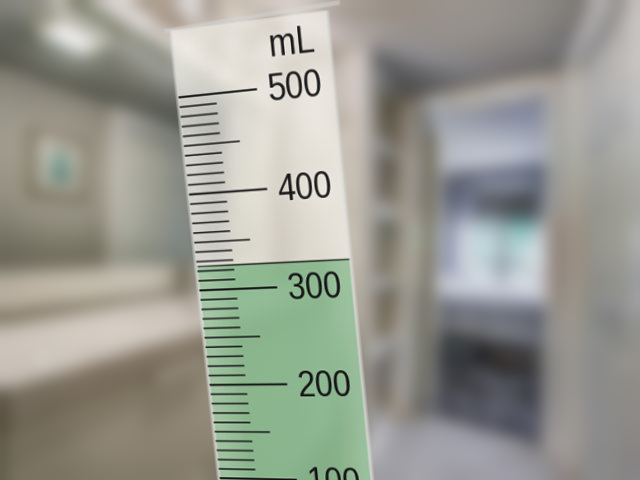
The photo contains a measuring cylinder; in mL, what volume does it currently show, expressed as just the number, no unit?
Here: 325
